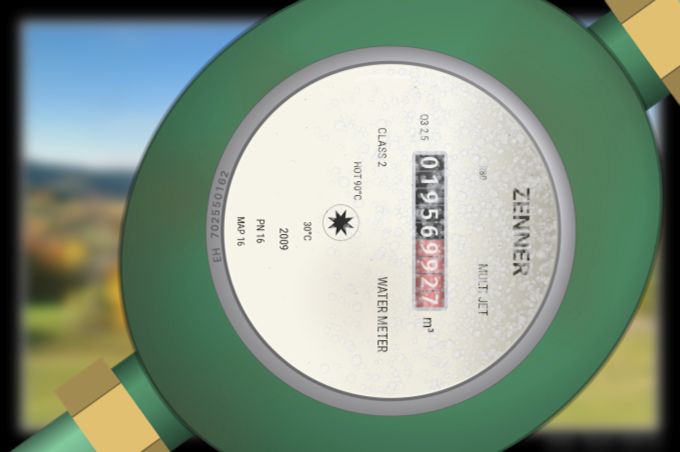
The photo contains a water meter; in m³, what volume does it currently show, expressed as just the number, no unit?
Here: 1956.9927
